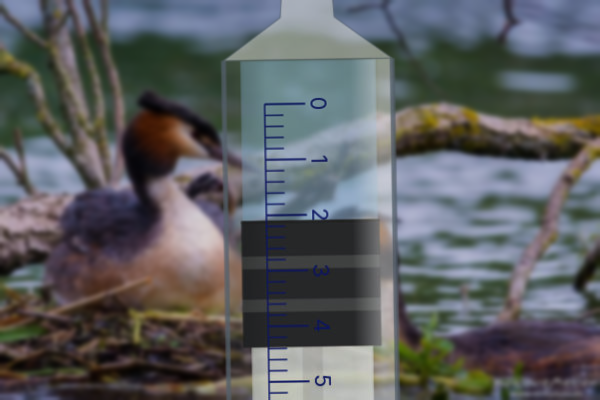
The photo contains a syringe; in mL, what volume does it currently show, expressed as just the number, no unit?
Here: 2.1
